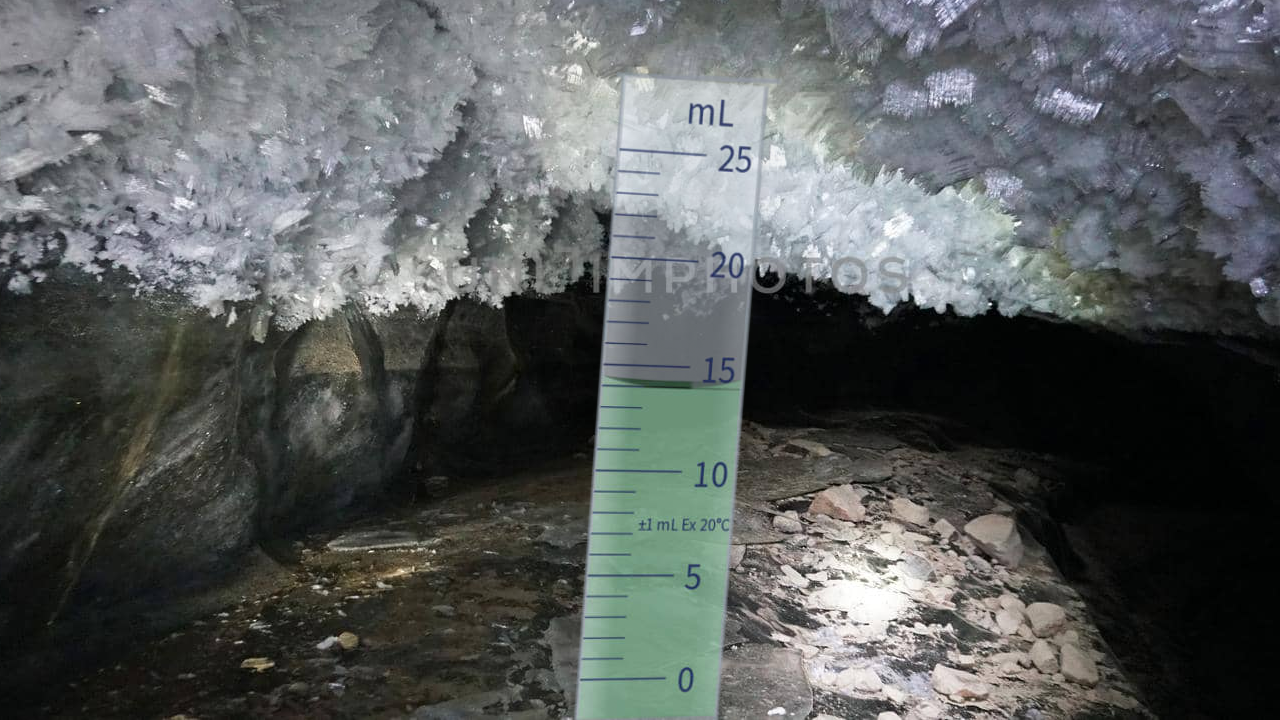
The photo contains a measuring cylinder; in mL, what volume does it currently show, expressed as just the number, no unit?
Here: 14
